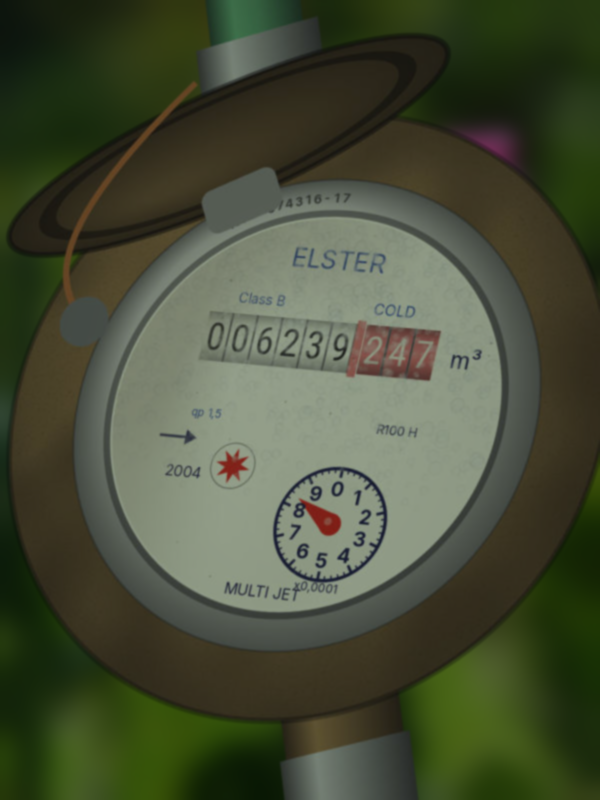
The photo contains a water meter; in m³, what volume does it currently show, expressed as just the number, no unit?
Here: 6239.2478
